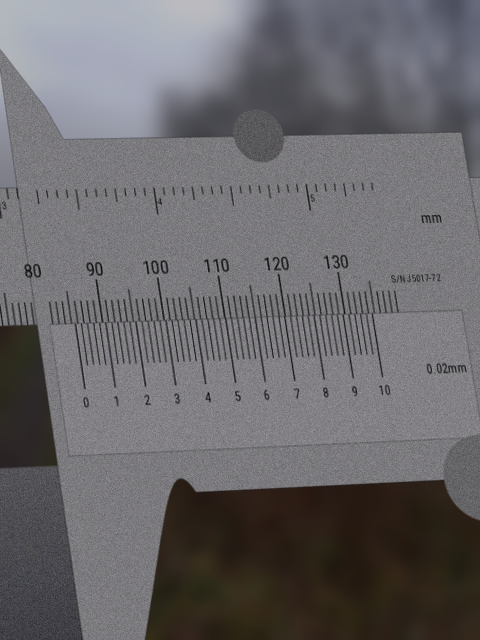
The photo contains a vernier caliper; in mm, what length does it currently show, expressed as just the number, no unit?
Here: 85.6
